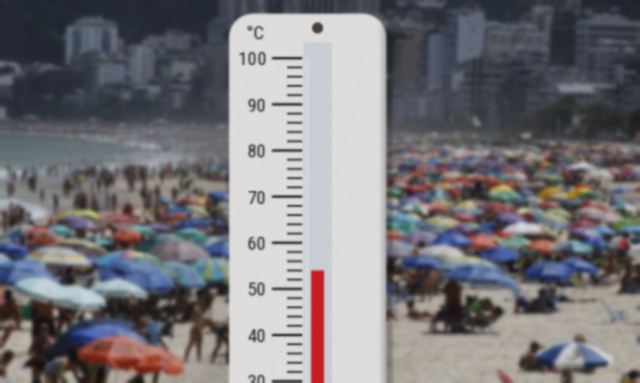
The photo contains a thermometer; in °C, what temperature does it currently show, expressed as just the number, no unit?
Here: 54
